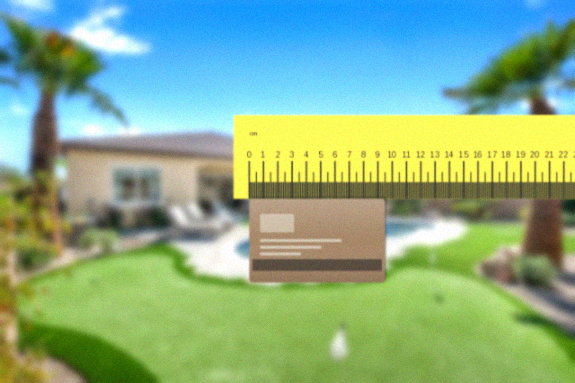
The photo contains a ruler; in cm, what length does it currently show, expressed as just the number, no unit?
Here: 9.5
